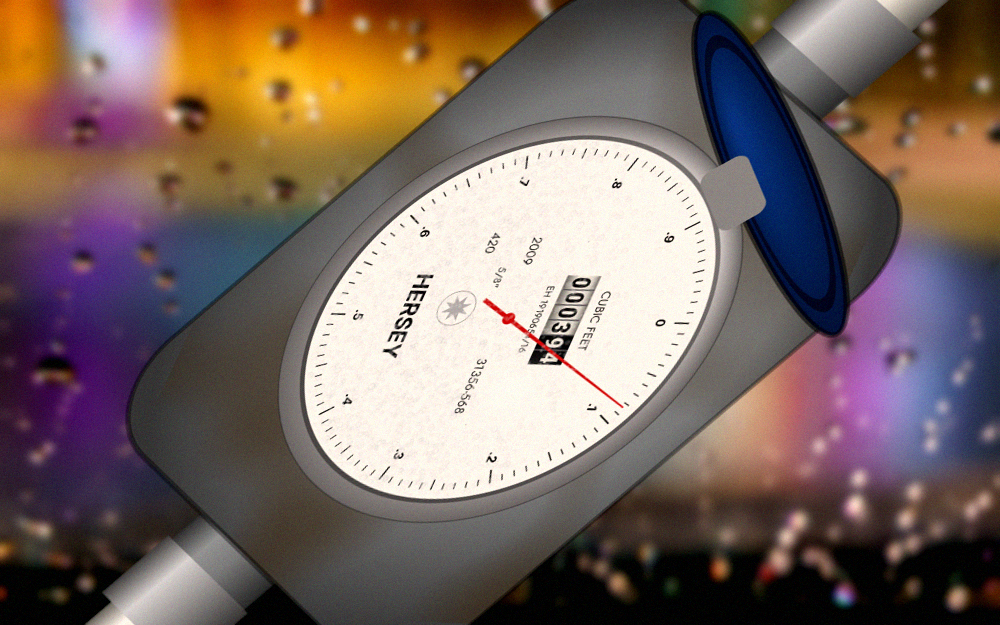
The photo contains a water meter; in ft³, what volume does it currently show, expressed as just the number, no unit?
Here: 394.08
